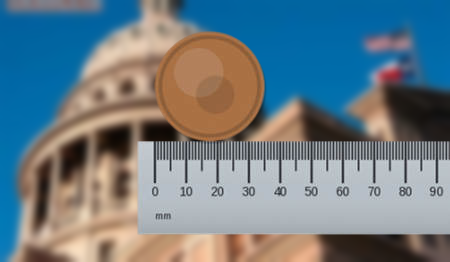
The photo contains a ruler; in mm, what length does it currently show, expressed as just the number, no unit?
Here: 35
